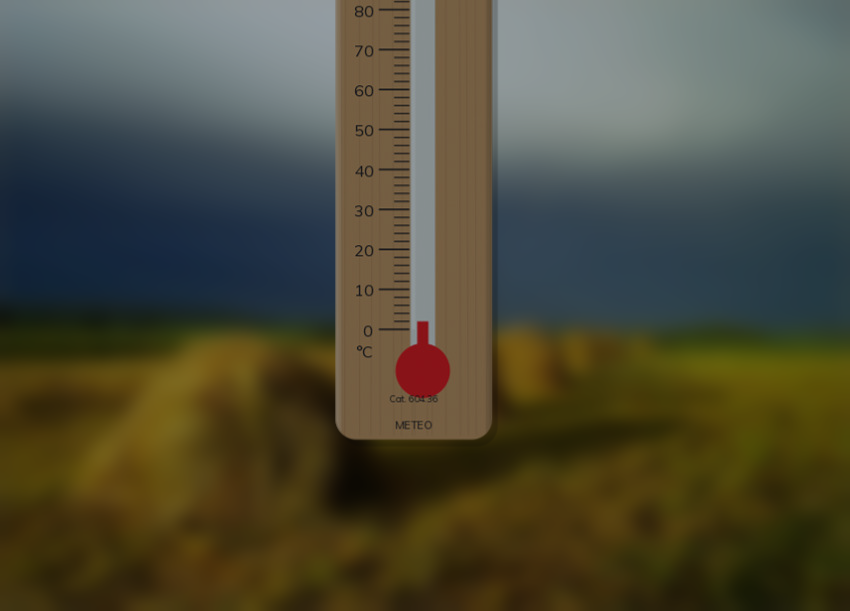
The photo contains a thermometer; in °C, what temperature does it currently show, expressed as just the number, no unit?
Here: 2
